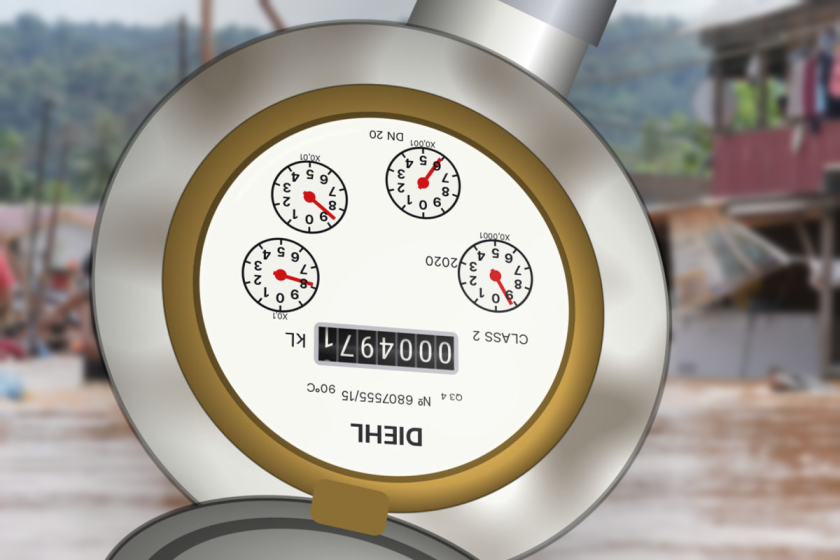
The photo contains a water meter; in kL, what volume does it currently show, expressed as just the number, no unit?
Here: 4970.7859
